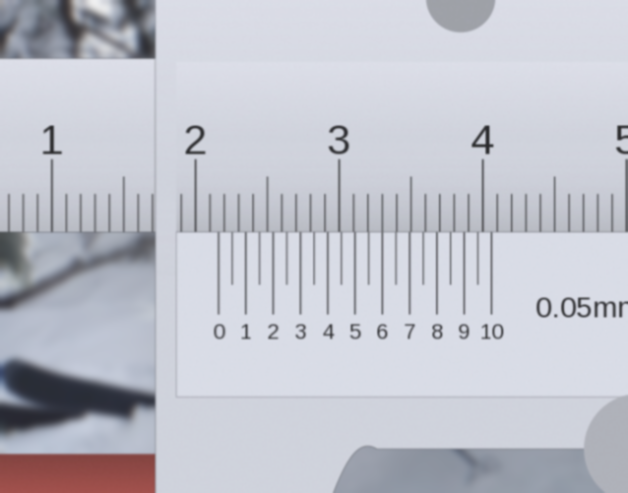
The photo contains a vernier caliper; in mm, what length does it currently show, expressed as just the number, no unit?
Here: 21.6
